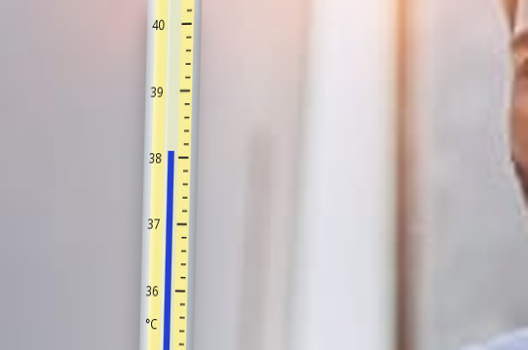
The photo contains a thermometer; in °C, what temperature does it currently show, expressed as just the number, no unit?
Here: 38.1
